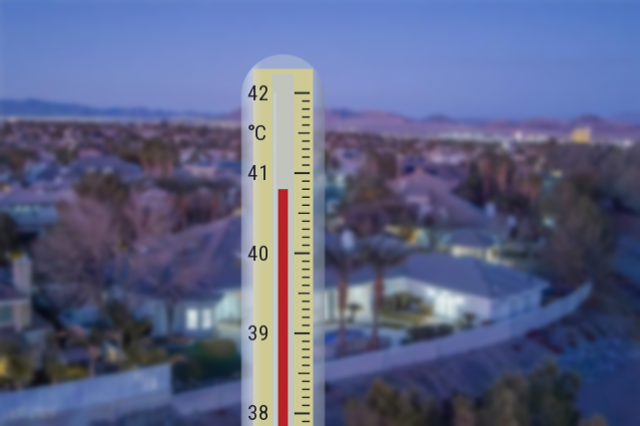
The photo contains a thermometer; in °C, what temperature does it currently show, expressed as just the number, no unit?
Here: 40.8
